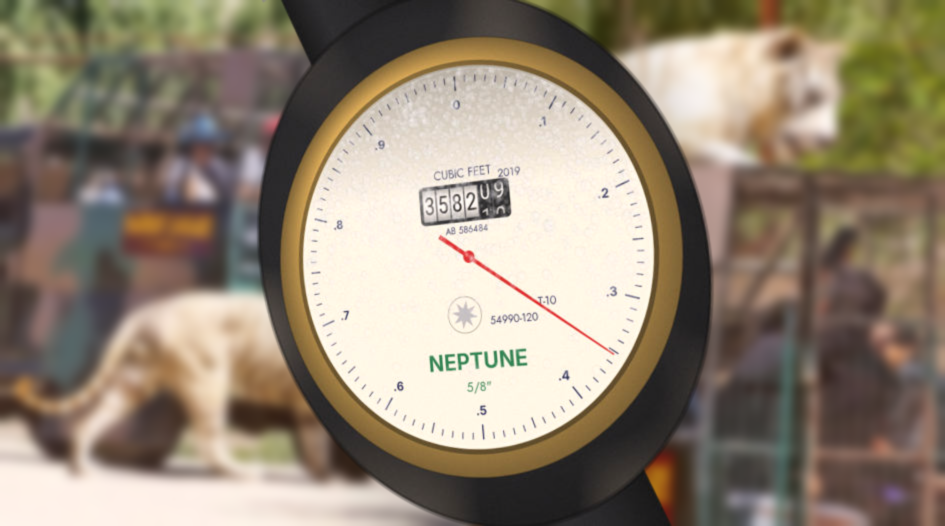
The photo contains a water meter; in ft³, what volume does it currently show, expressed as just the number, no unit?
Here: 358209.35
